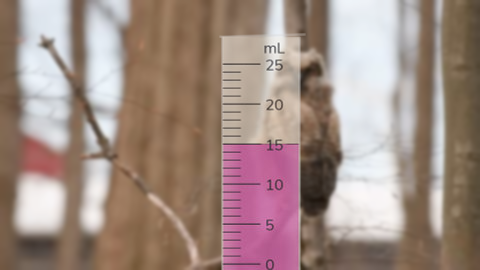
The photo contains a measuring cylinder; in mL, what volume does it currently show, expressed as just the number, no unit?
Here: 15
